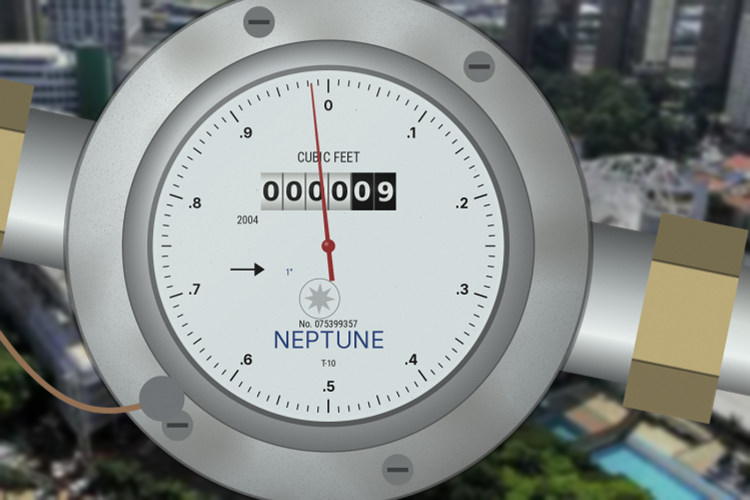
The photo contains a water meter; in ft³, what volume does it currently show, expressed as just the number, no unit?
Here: 8.98
